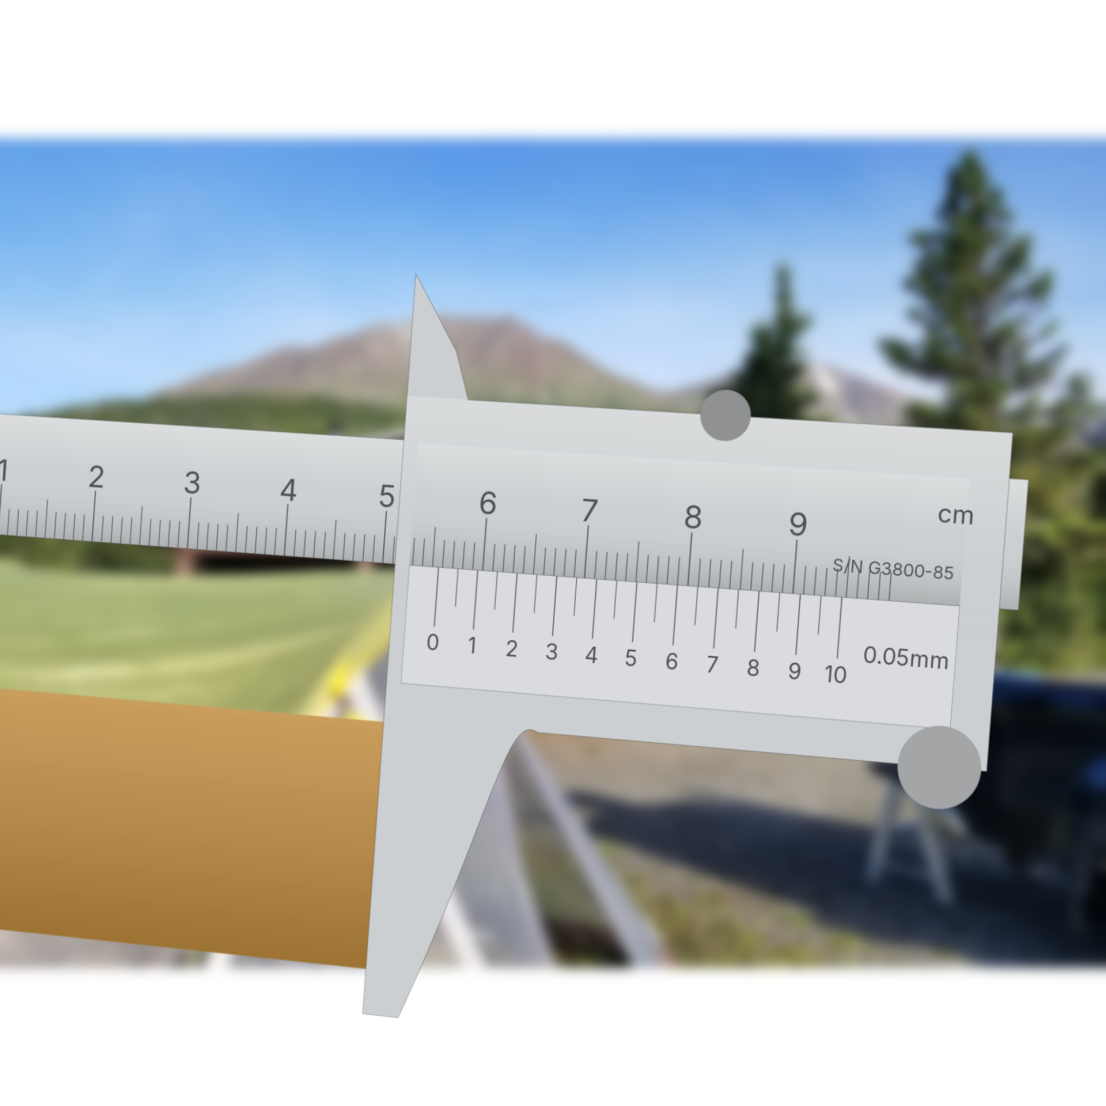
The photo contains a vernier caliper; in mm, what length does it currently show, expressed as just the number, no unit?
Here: 55.6
